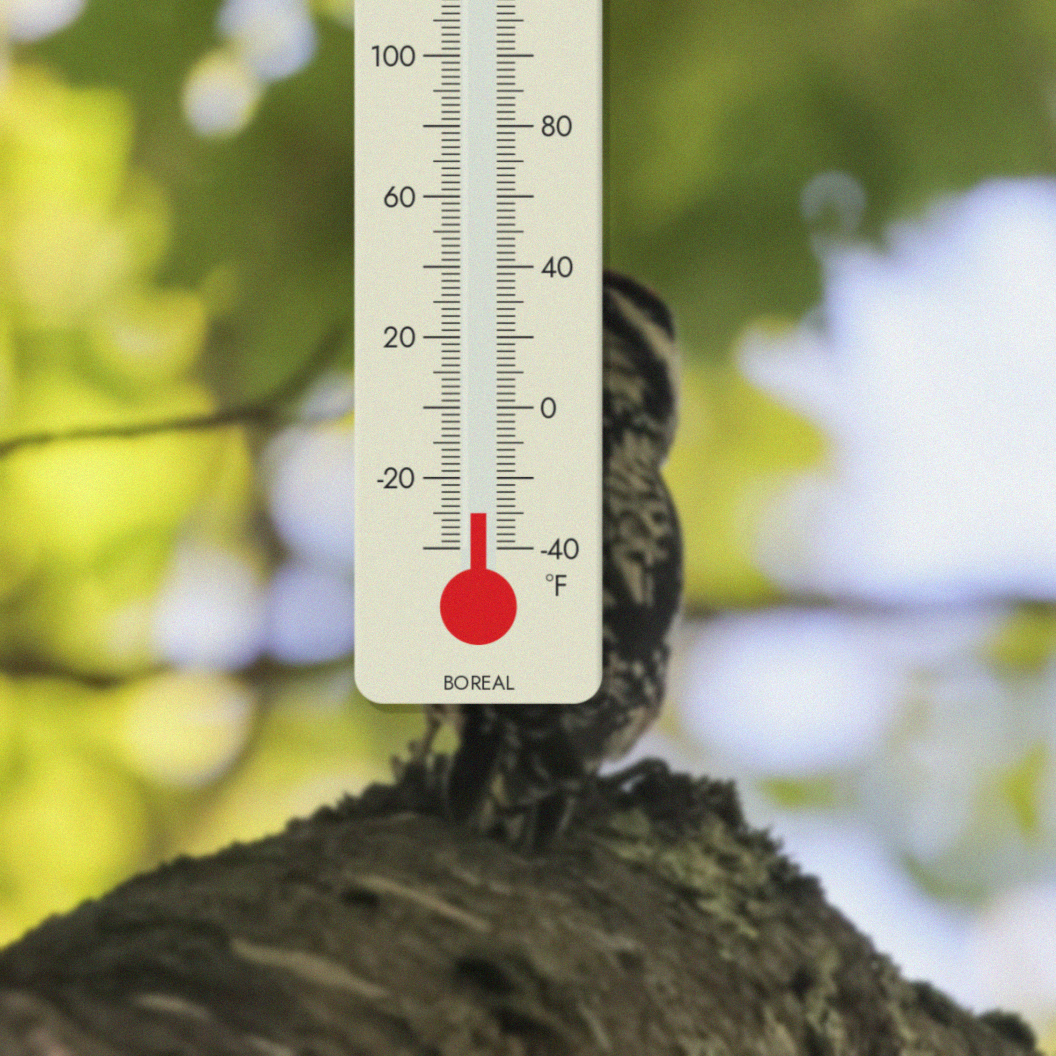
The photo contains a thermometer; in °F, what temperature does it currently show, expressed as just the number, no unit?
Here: -30
